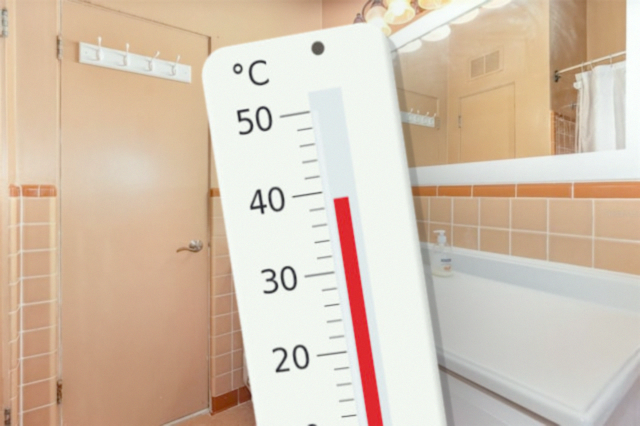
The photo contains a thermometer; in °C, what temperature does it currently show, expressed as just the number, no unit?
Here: 39
